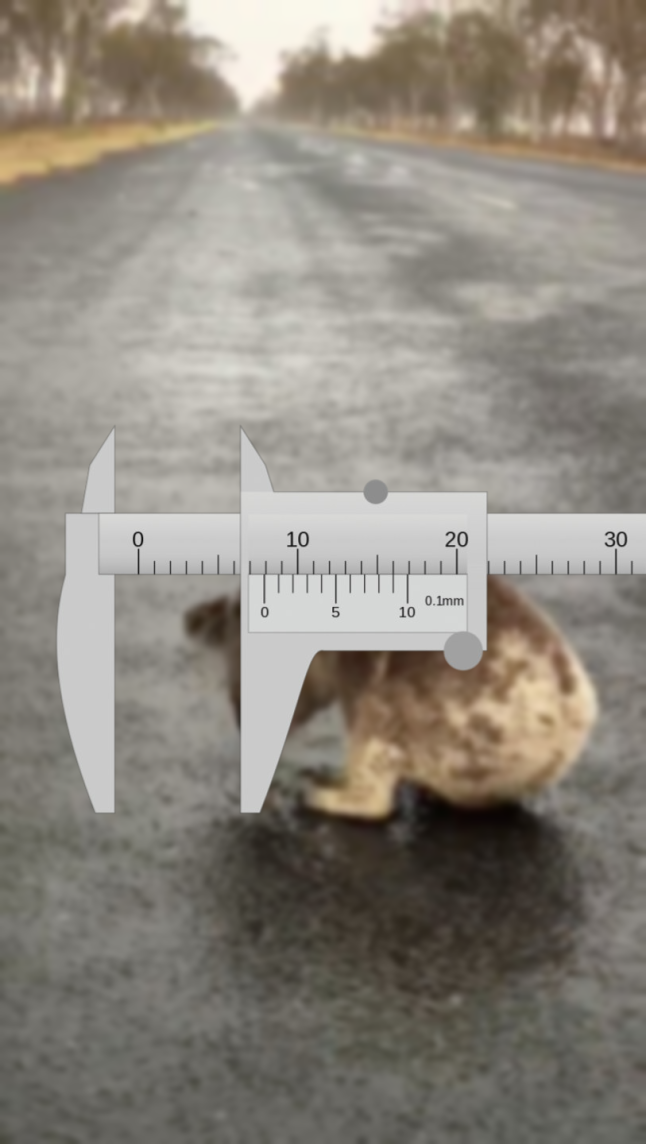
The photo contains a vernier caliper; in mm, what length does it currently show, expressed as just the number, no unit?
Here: 7.9
